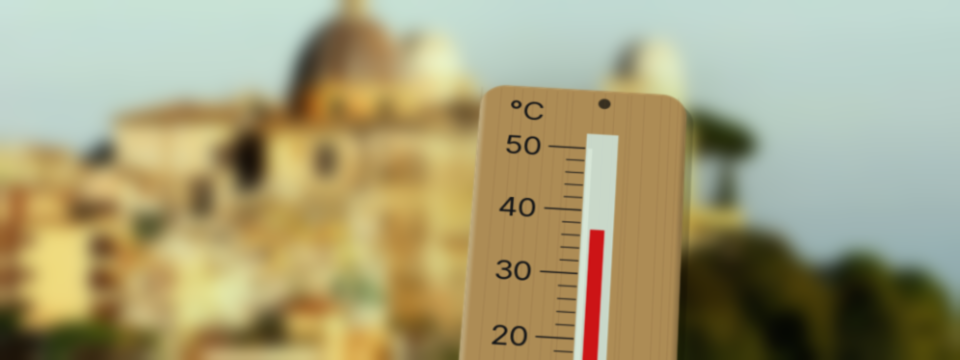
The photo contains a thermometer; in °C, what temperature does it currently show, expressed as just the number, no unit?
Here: 37
